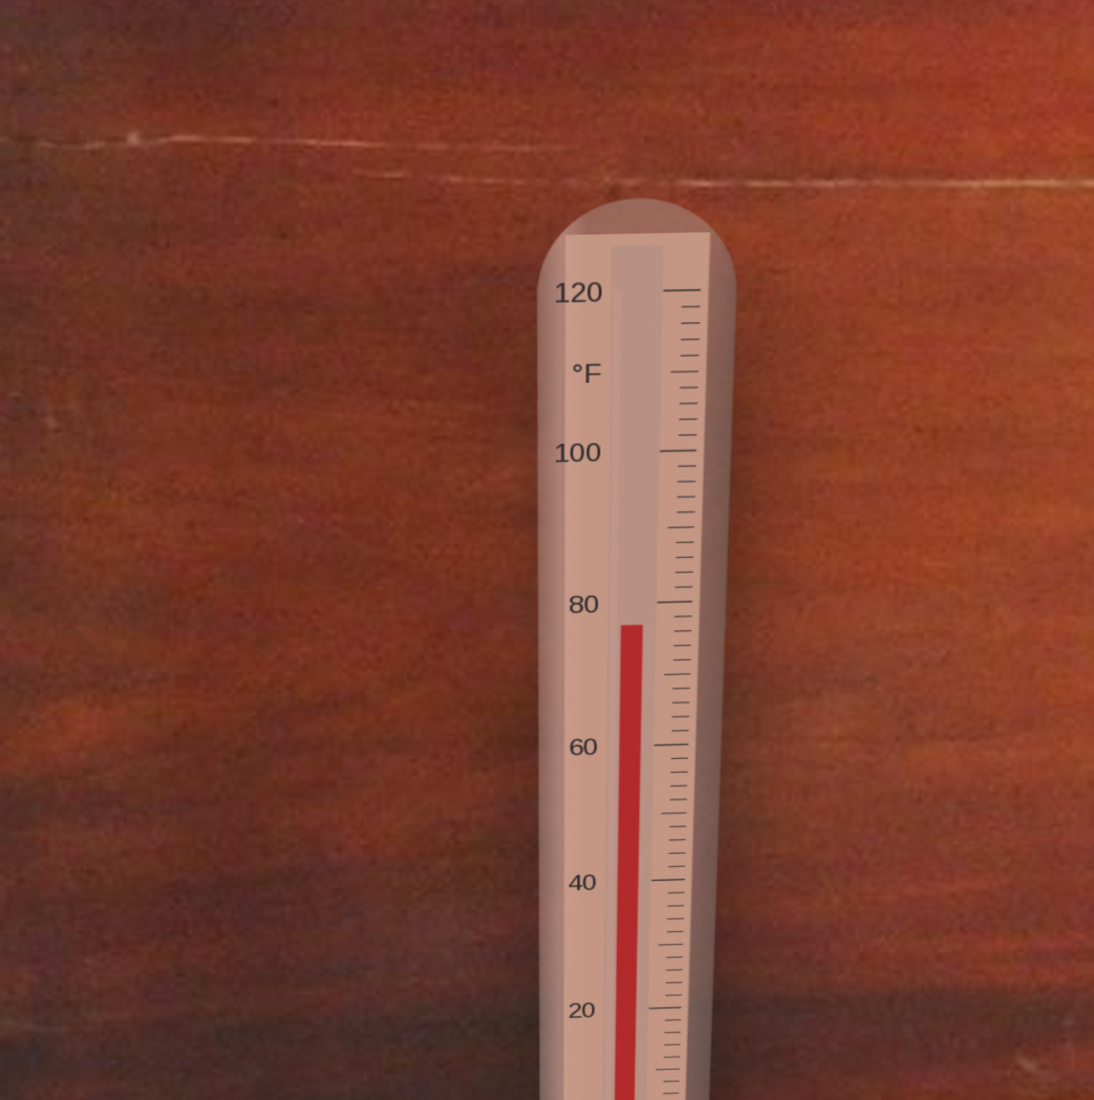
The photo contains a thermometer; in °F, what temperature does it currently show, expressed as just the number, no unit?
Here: 77
